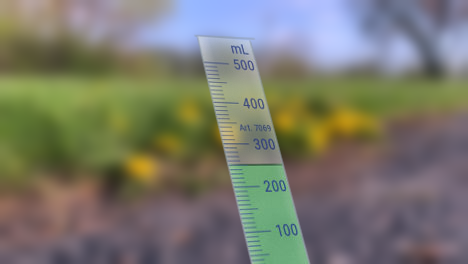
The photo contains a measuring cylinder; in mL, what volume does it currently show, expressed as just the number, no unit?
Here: 250
